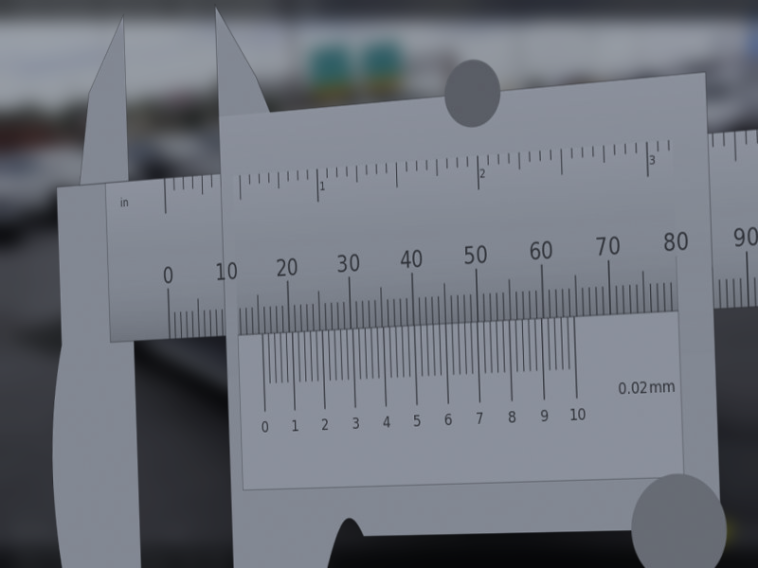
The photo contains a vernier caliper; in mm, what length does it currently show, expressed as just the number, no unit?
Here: 15.6
